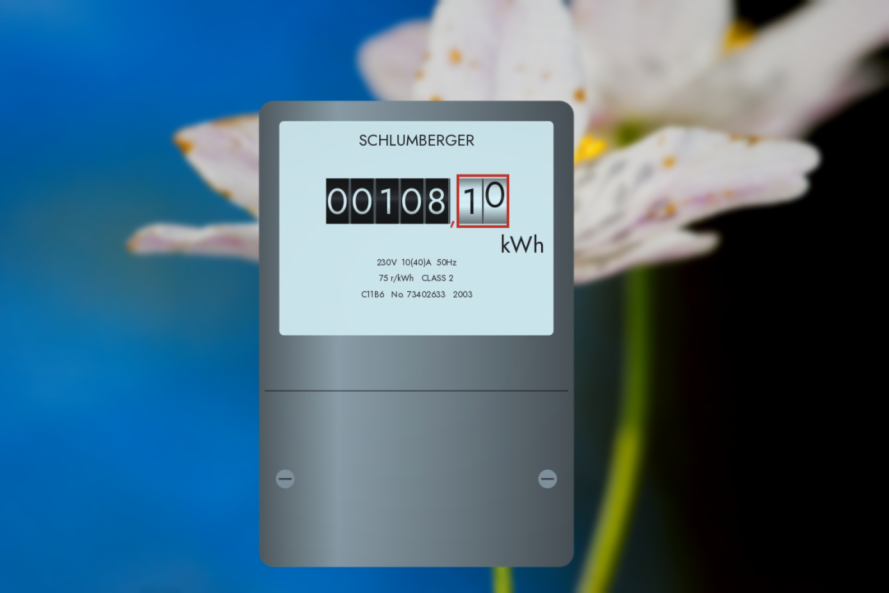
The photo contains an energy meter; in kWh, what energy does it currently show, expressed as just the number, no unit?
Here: 108.10
